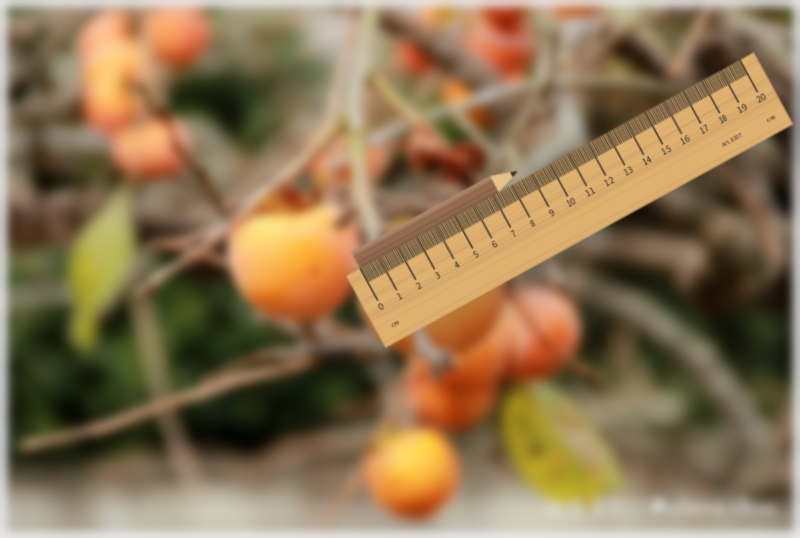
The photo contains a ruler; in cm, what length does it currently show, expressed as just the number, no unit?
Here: 8.5
